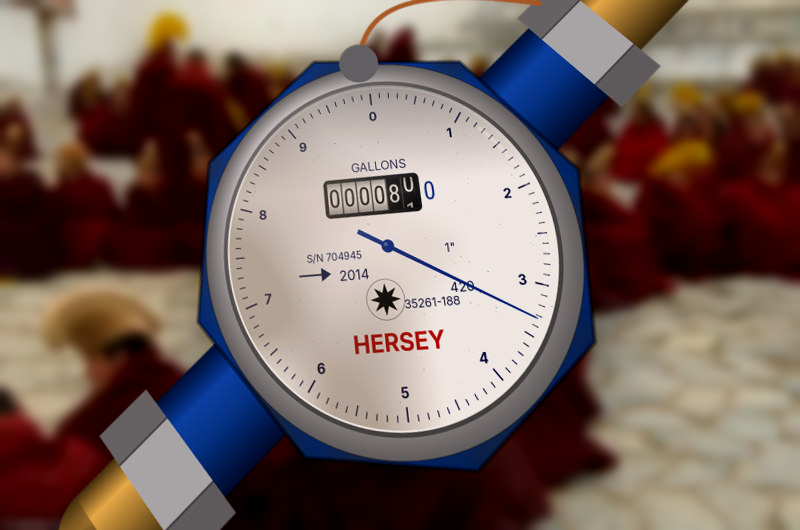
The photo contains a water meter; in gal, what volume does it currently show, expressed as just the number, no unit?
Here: 803.3
